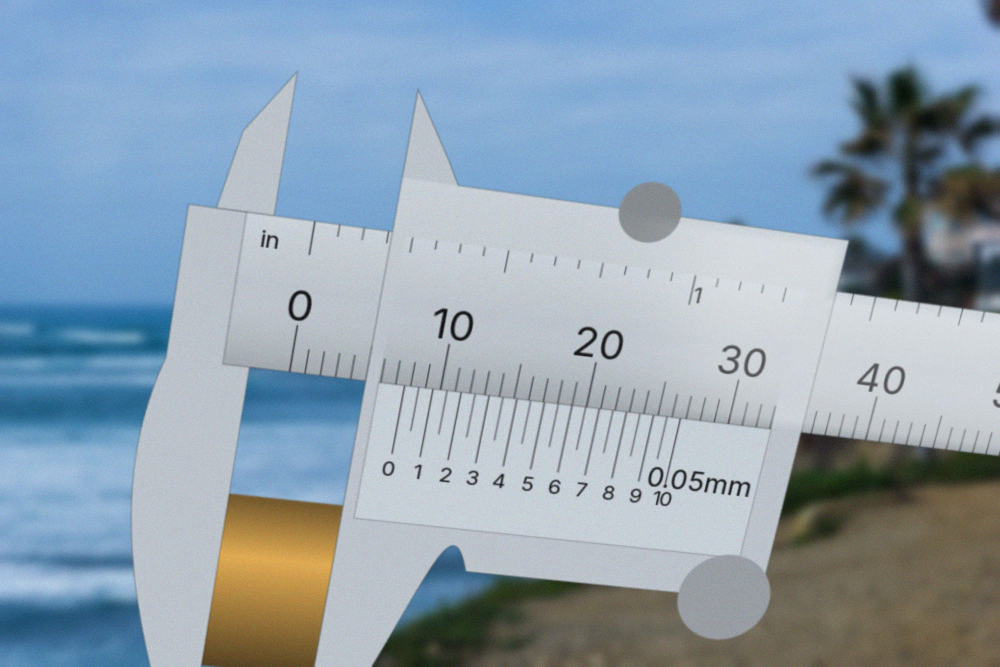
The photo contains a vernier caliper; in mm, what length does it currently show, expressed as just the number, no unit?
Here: 7.6
